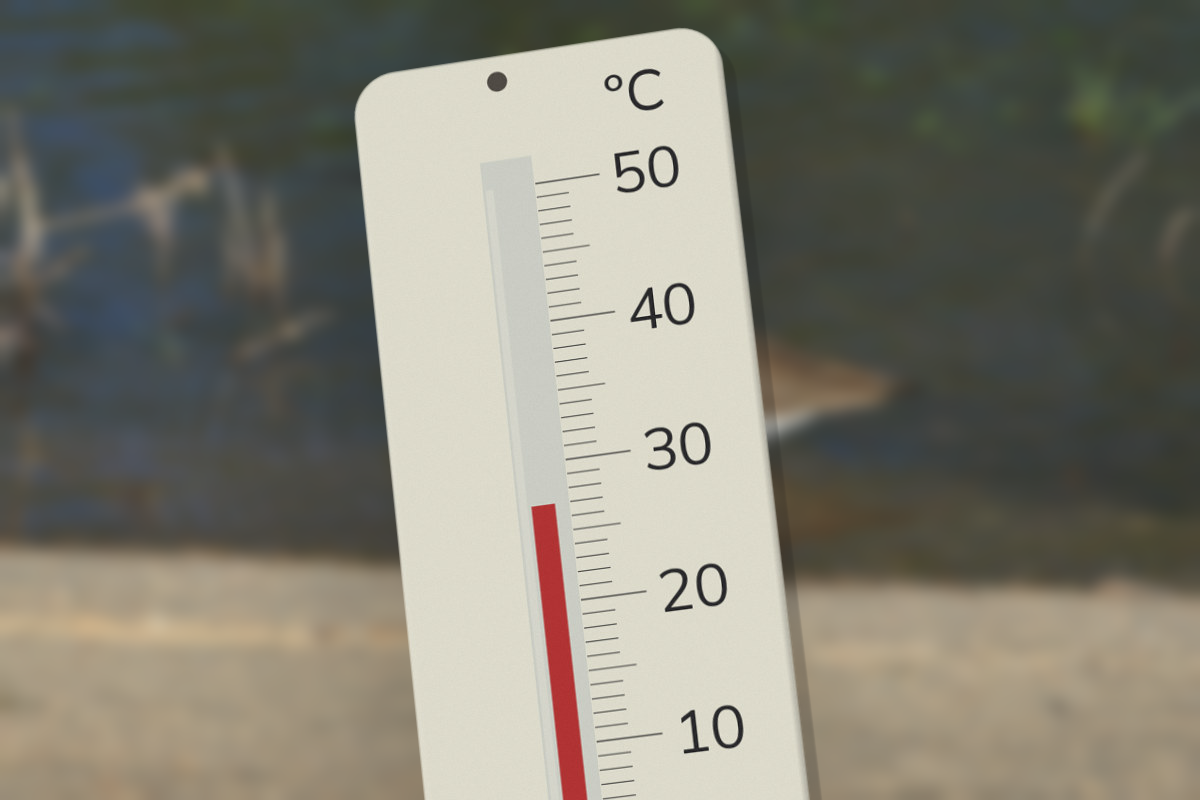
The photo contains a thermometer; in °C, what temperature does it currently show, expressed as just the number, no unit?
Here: 27
